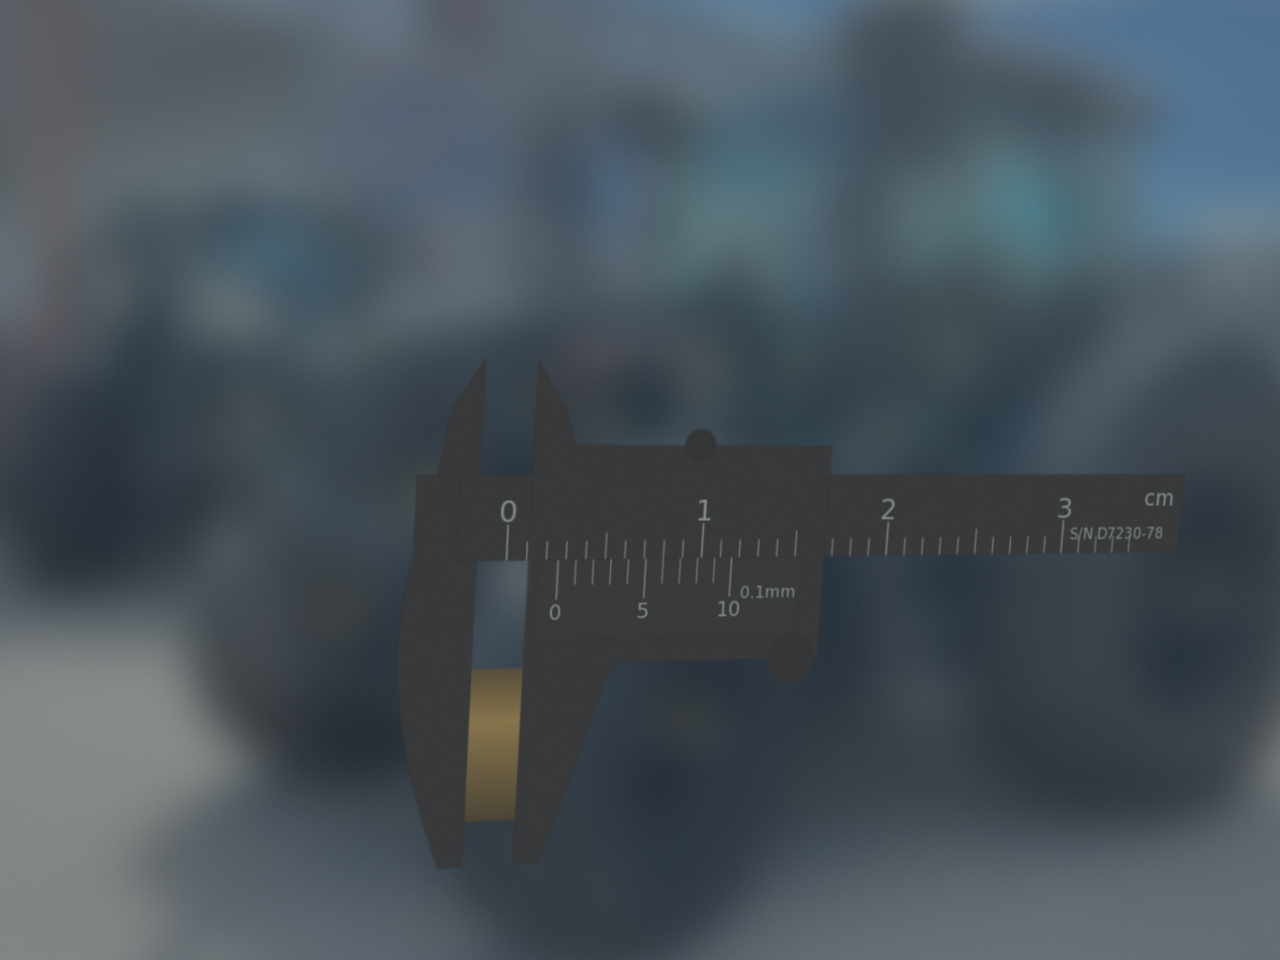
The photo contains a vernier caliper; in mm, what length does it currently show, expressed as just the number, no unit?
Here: 2.6
